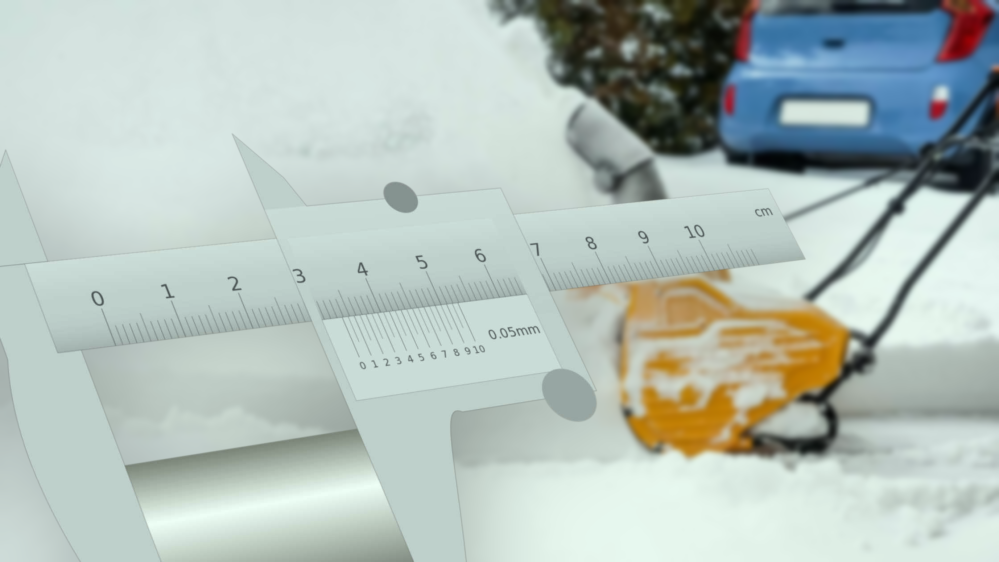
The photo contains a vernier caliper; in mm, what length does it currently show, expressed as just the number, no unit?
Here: 33.8
